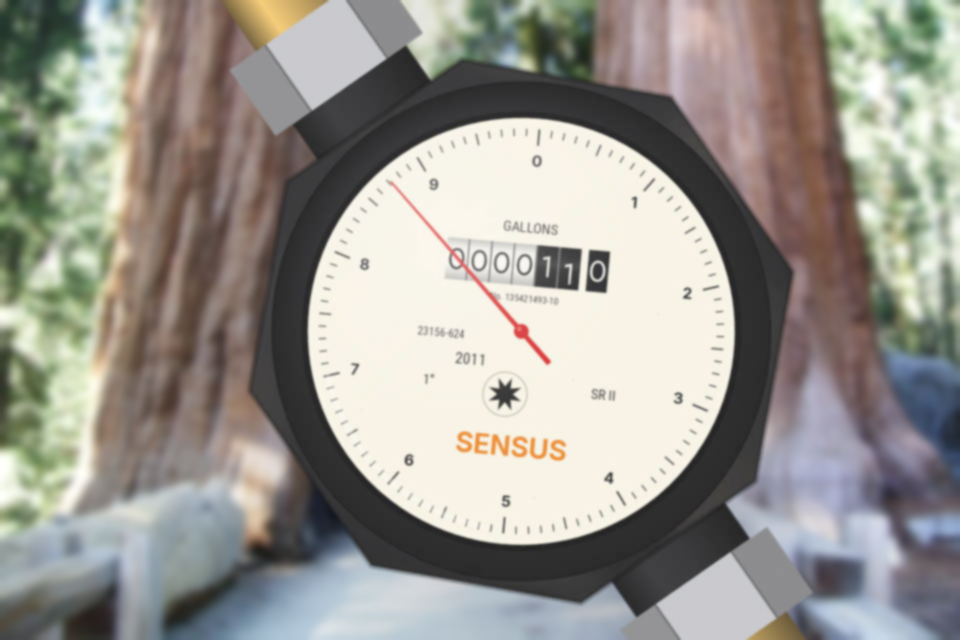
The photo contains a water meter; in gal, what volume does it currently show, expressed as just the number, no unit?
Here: 108.7
